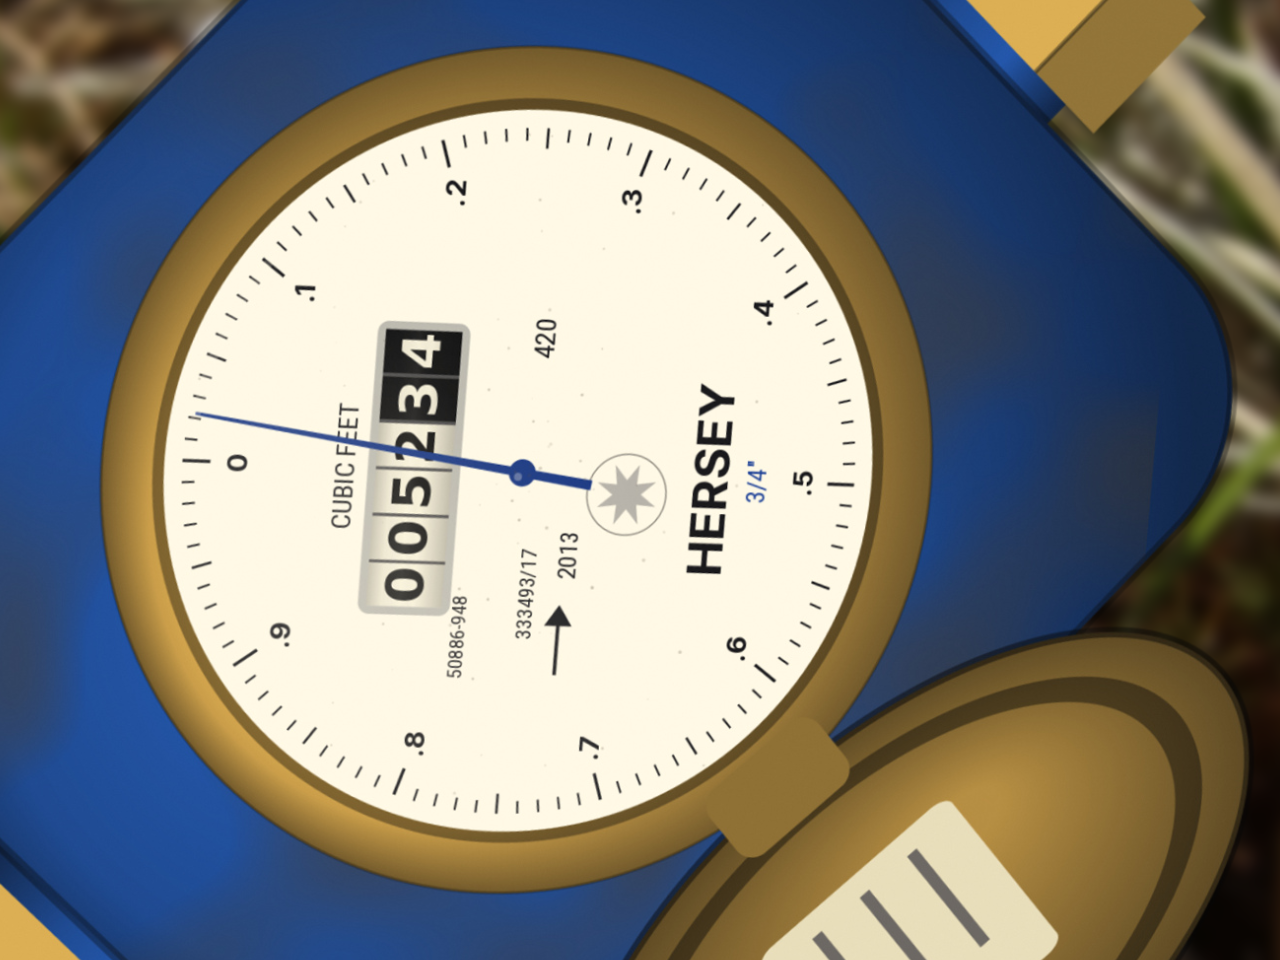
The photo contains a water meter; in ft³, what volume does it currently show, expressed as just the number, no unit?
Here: 5234.02
